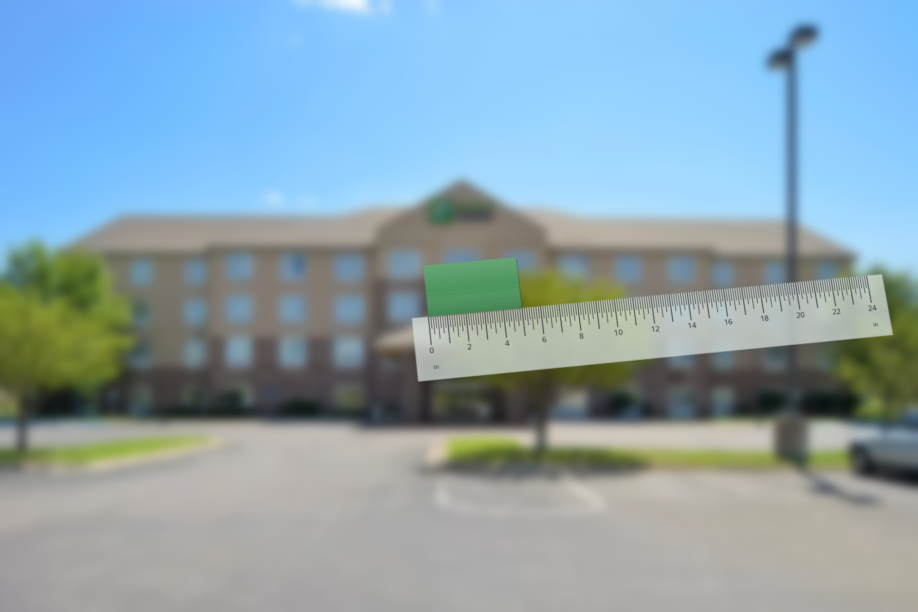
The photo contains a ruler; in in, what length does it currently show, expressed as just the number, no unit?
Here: 5
